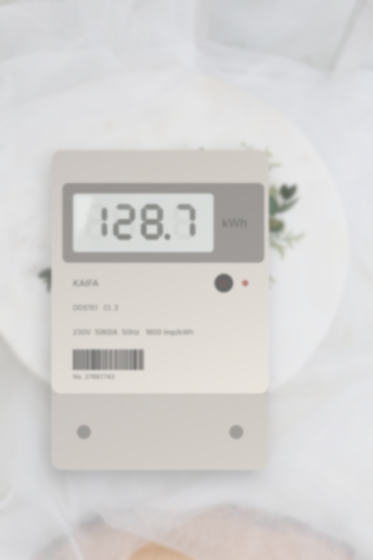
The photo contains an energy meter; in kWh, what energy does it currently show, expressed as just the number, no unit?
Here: 128.7
